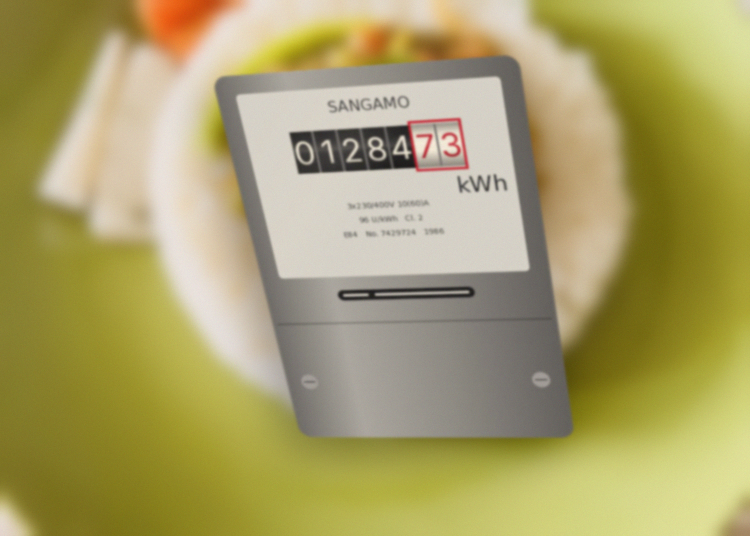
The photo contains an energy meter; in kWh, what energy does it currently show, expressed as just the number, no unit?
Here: 1284.73
